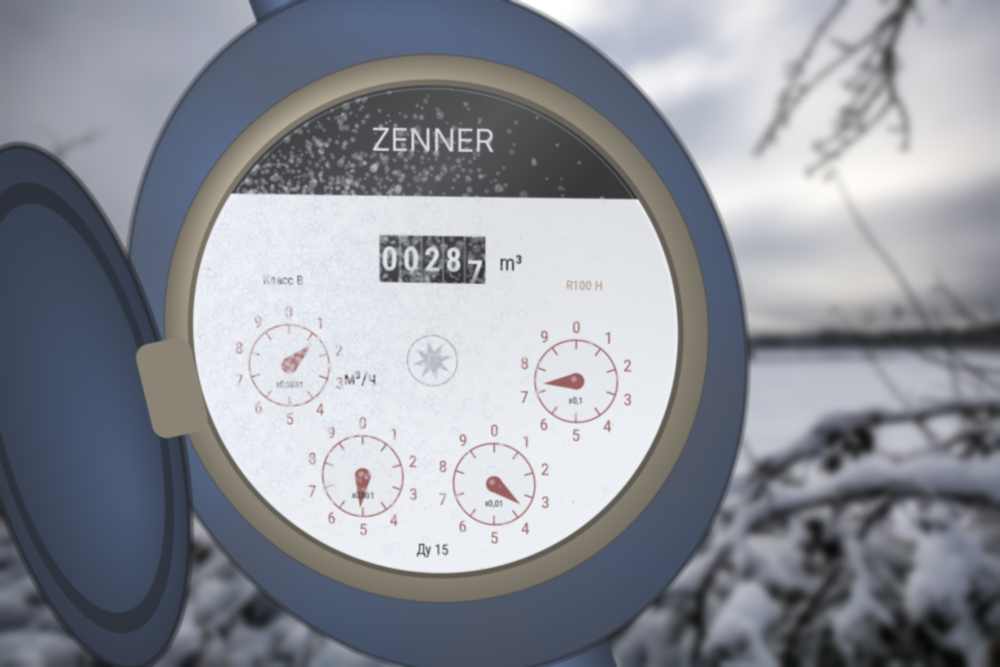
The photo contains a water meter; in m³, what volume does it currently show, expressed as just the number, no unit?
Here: 286.7351
